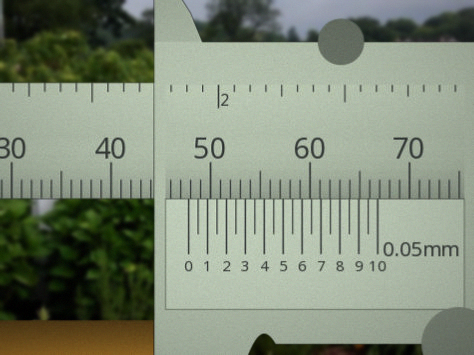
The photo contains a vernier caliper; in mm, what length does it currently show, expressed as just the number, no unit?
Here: 47.8
